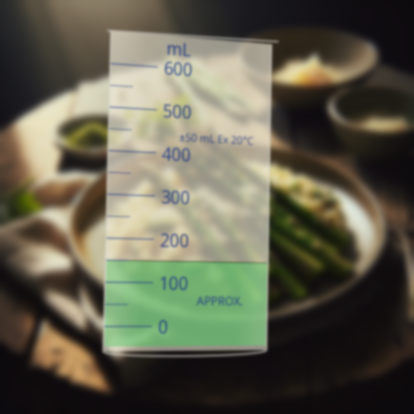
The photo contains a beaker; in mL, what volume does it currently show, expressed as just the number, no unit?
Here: 150
